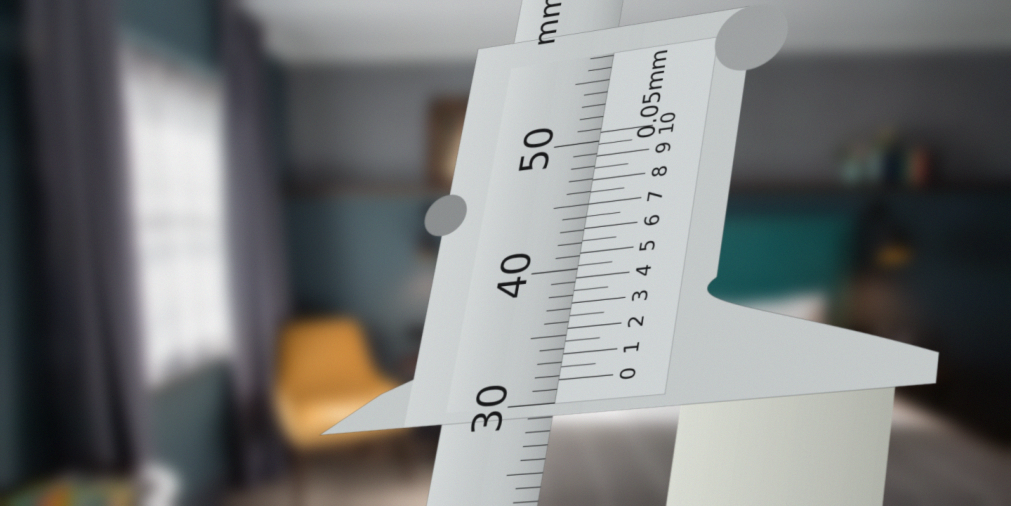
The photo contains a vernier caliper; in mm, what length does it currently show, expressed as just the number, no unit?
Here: 31.7
